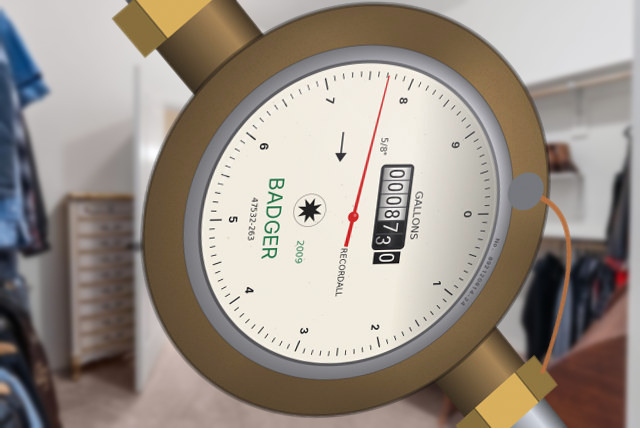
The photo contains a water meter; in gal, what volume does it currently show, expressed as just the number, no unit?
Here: 8727.7
